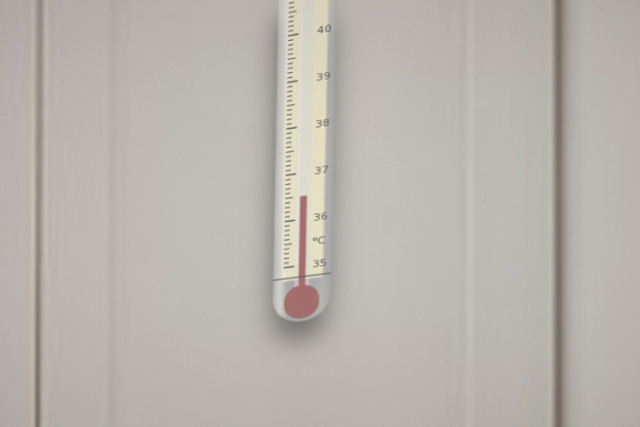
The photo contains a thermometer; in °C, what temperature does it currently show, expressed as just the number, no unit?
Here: 36.5
